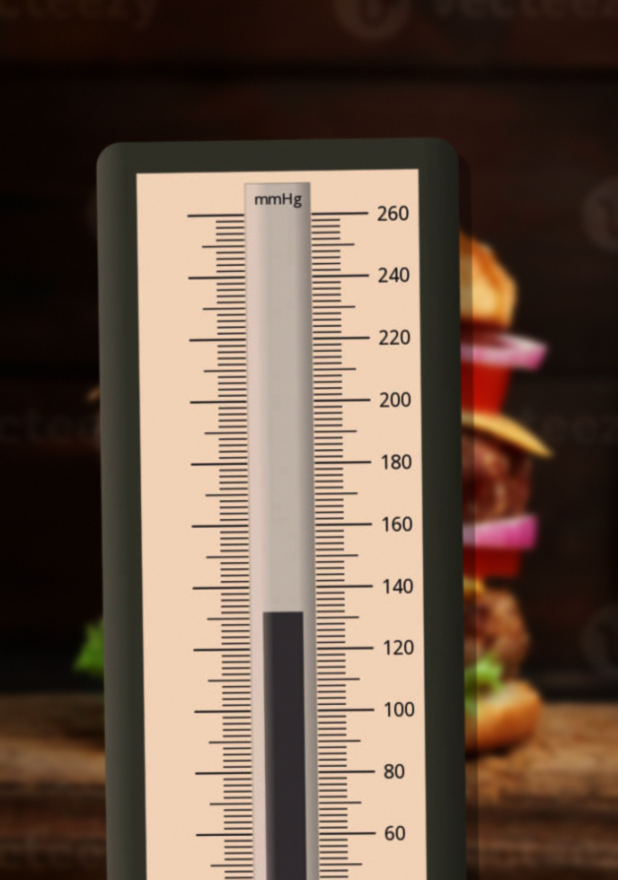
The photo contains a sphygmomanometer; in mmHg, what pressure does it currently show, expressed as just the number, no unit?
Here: 132
